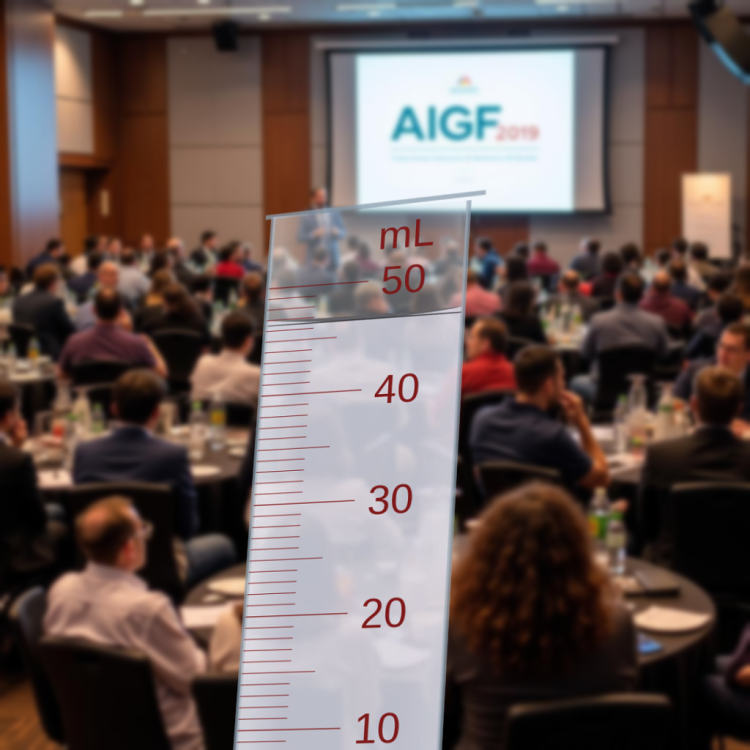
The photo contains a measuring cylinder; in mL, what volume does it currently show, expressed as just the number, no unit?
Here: 46.5
